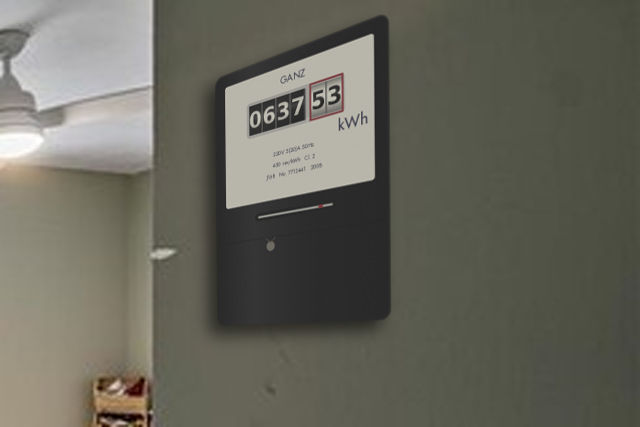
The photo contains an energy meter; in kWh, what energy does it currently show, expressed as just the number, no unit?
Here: 637.53
